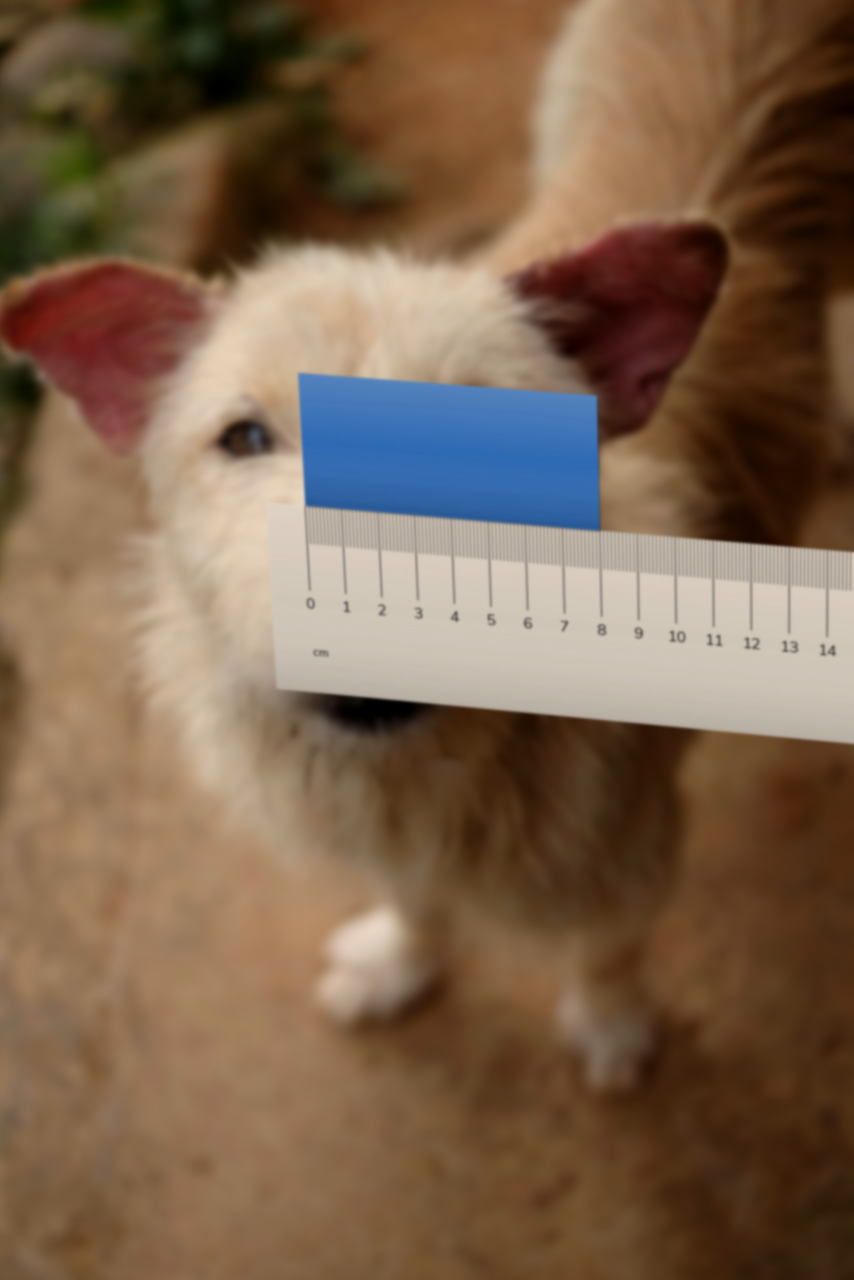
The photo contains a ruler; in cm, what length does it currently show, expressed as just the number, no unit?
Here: 8
